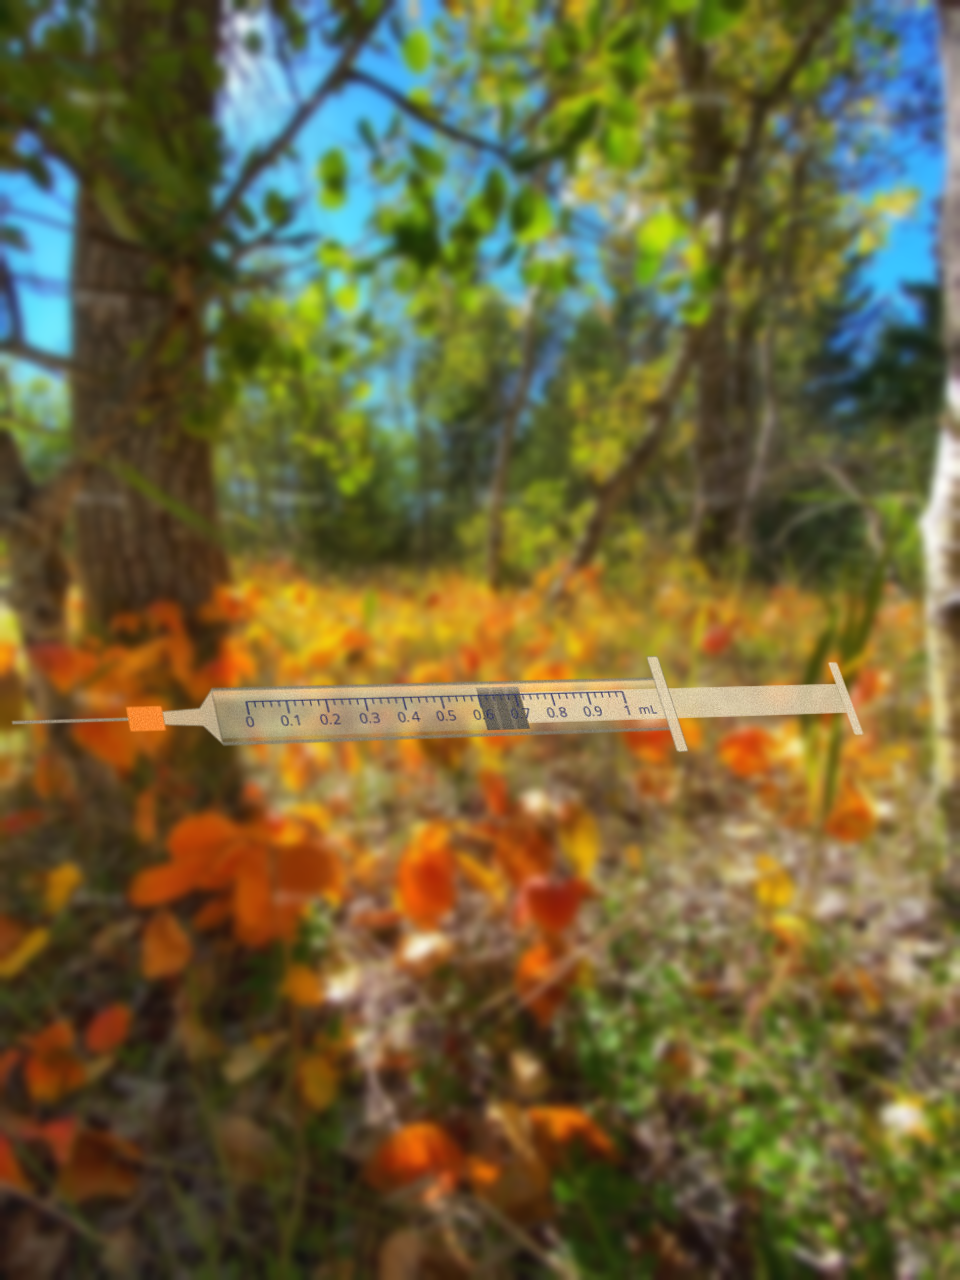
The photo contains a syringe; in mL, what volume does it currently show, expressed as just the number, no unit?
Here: 0.6
